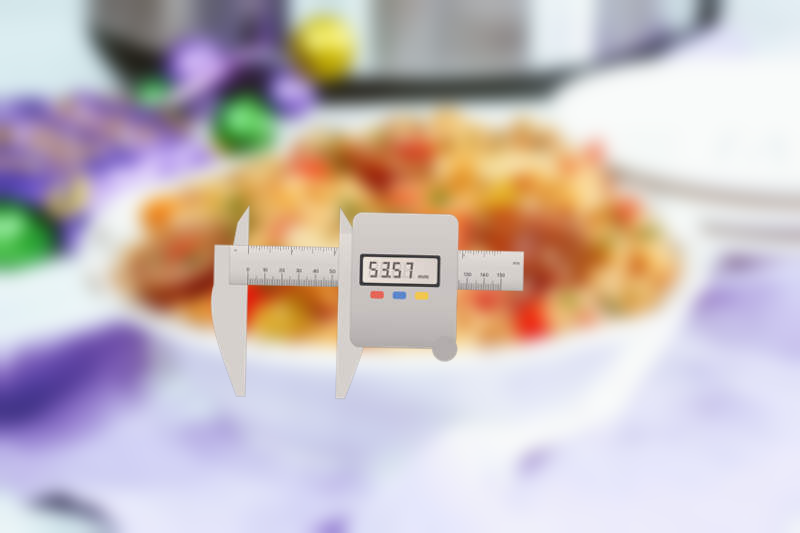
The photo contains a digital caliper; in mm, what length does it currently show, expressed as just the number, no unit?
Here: 53.57
